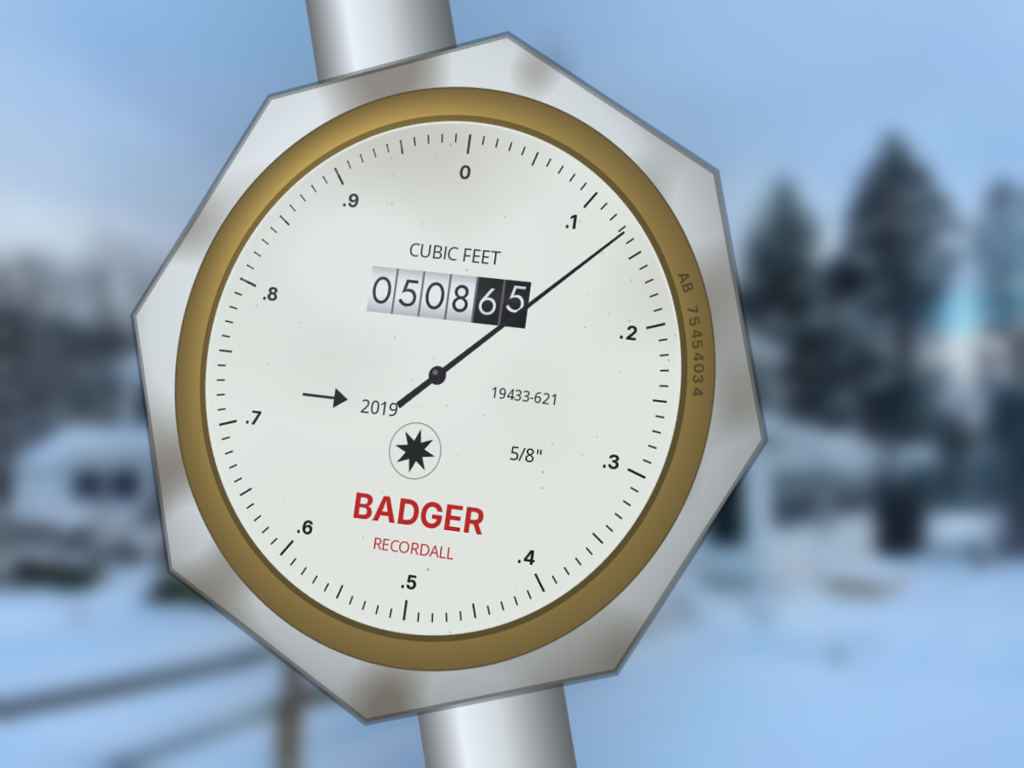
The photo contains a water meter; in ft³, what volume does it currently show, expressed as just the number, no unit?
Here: 50865.13
